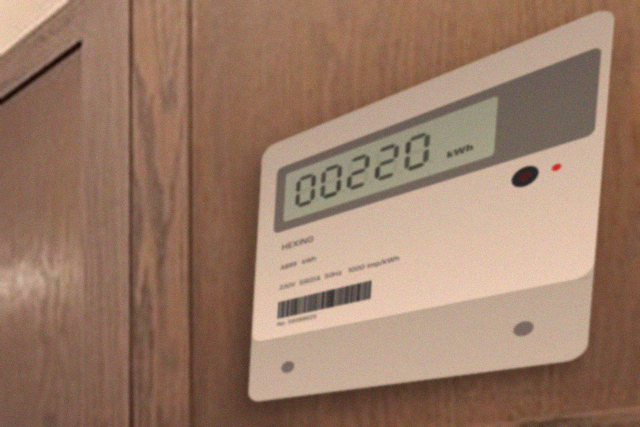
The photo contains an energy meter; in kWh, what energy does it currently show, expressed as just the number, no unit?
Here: 220
